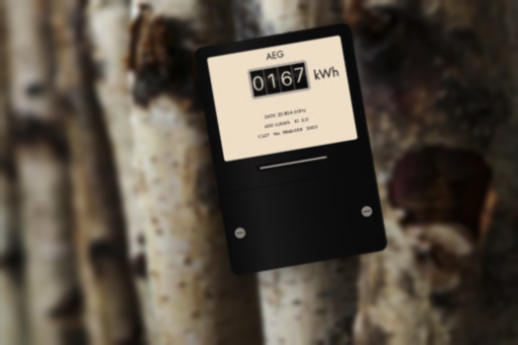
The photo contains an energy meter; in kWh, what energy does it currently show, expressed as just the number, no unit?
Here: 167
